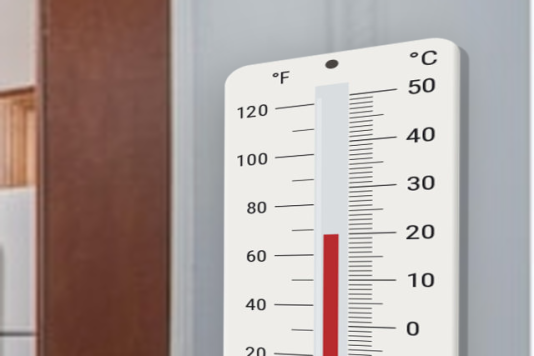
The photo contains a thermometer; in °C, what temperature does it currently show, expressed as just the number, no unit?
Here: 20
